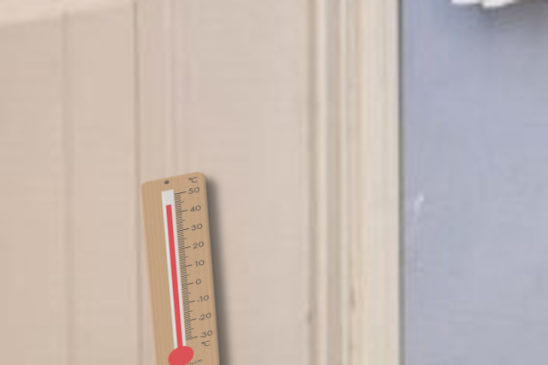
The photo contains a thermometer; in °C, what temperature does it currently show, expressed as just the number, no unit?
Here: 45
